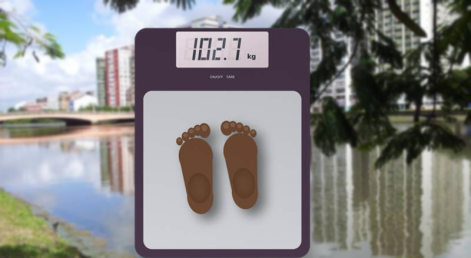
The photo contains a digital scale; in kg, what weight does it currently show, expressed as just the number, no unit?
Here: 102.7
